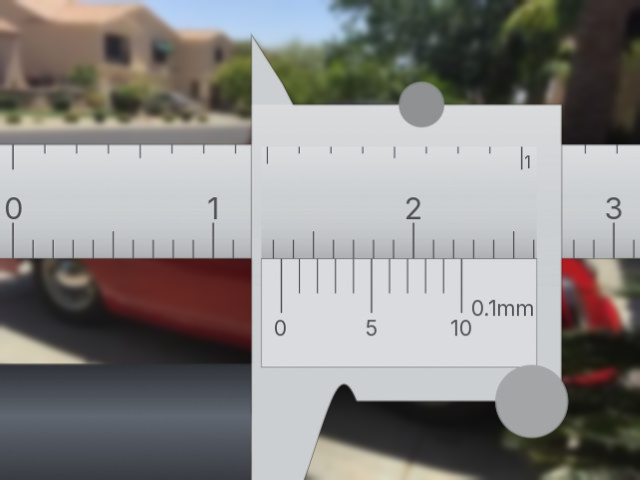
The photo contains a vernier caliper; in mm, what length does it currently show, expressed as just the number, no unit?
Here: 13.4
